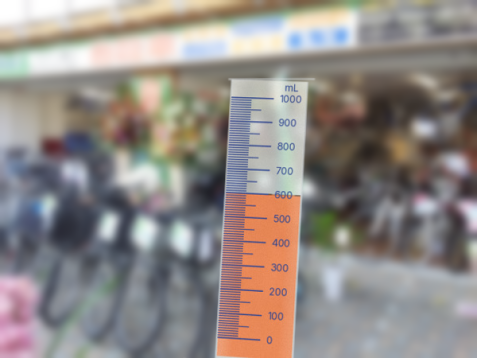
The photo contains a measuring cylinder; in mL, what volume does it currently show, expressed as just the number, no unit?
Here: 600
